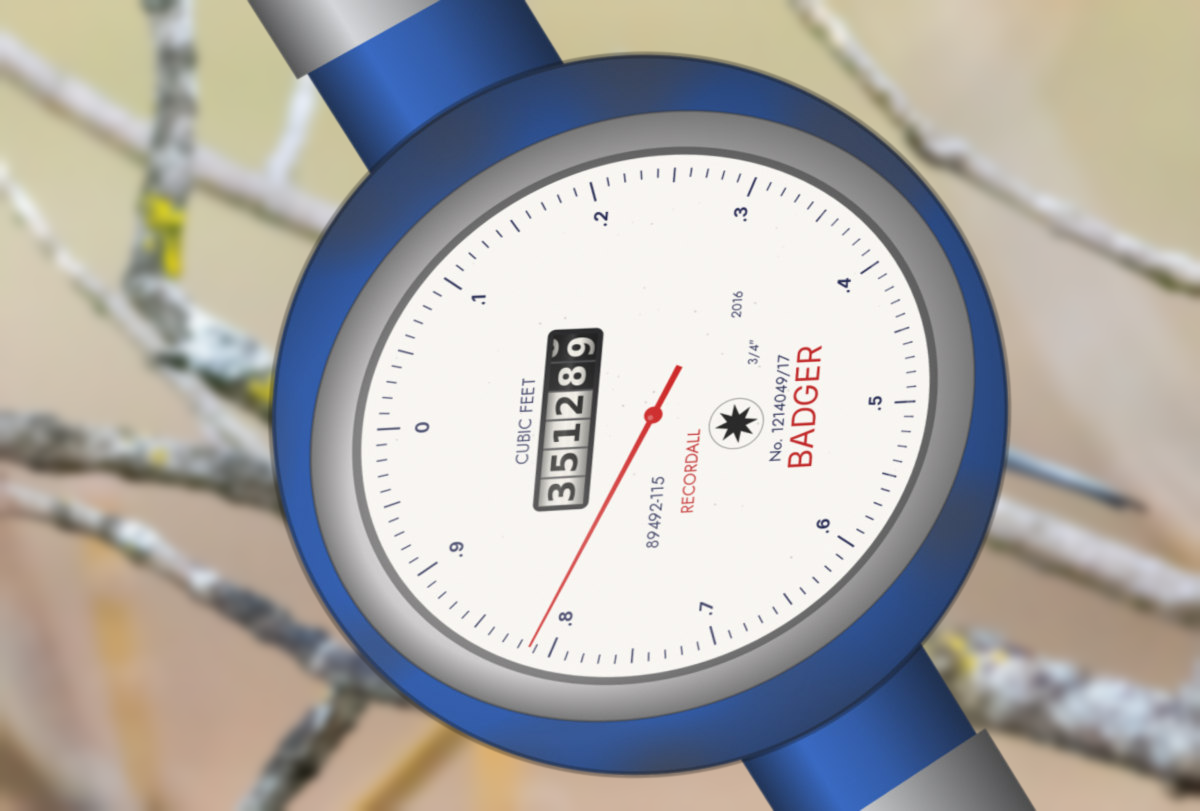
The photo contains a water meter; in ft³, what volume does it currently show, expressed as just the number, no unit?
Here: 351288.81
